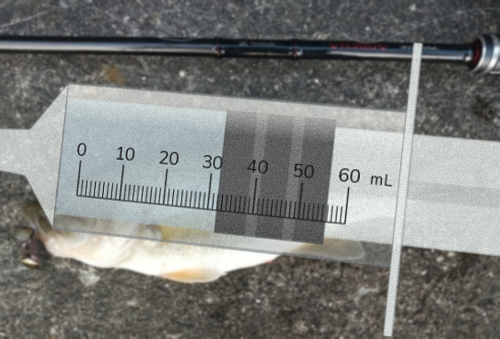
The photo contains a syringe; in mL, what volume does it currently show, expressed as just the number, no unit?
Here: 32
